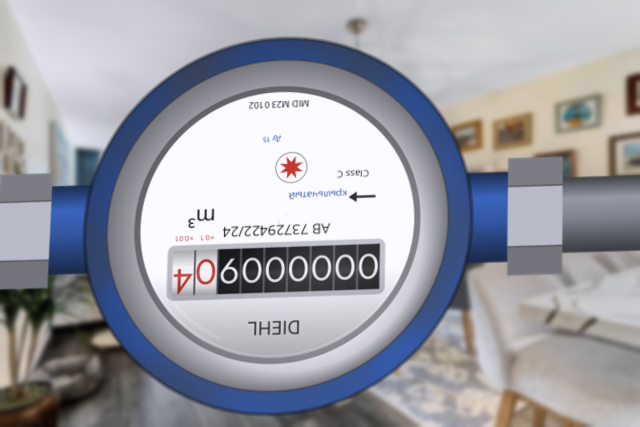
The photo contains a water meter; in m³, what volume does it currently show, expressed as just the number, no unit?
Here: 9.04
